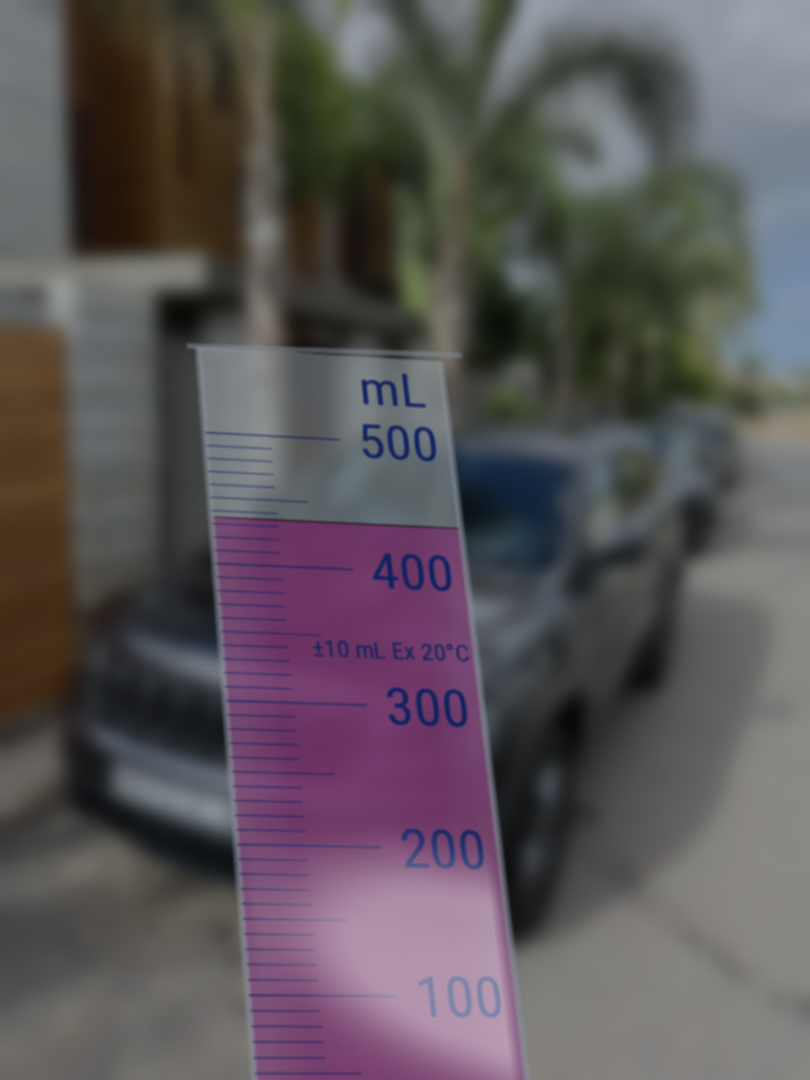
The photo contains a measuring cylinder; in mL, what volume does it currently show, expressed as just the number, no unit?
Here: 435
